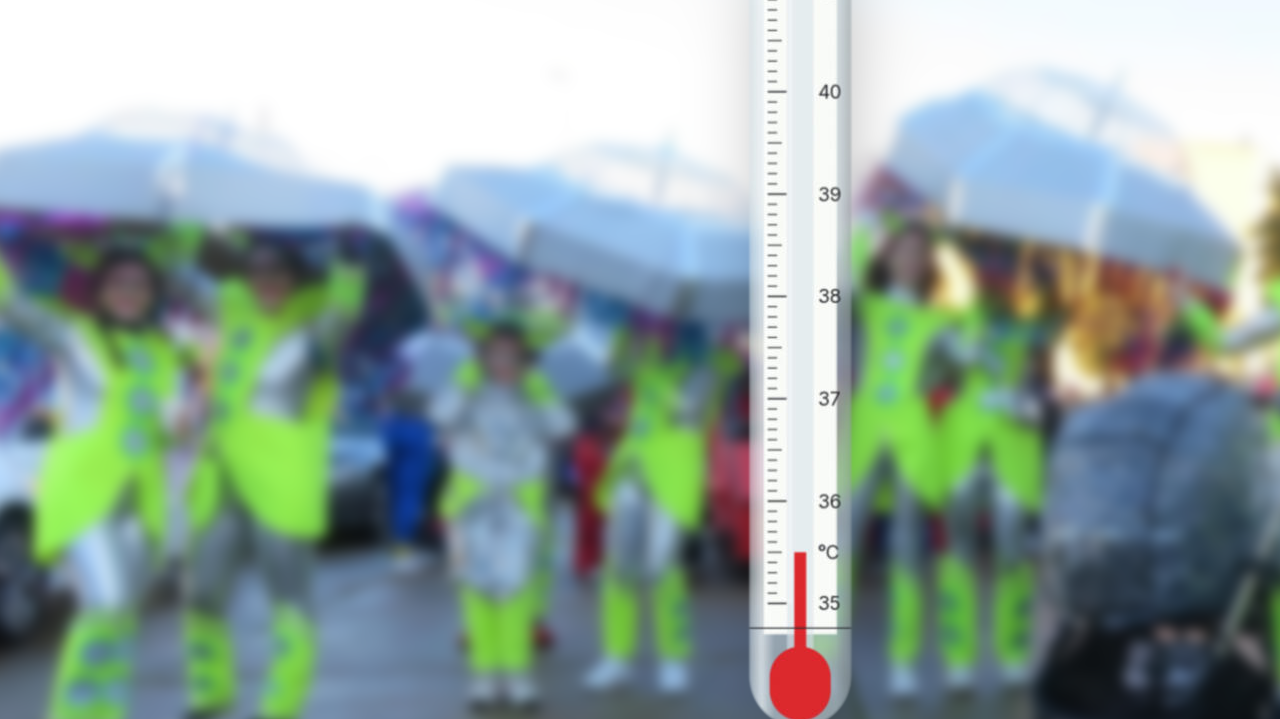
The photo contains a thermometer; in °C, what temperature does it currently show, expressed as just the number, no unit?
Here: 35.5
